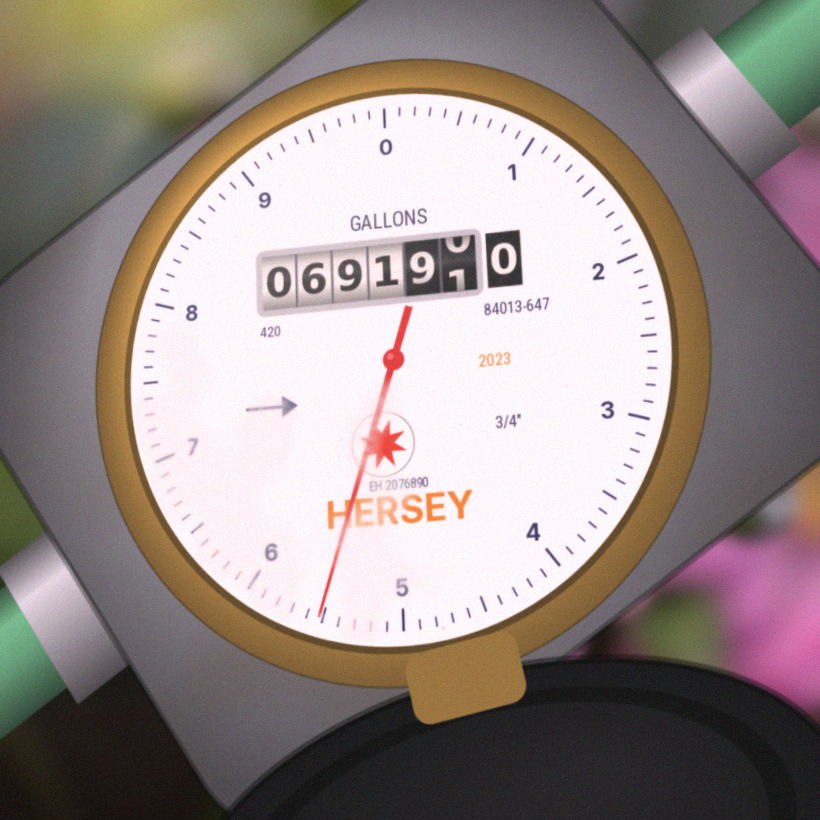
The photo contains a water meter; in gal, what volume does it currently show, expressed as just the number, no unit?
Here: 691905.5
